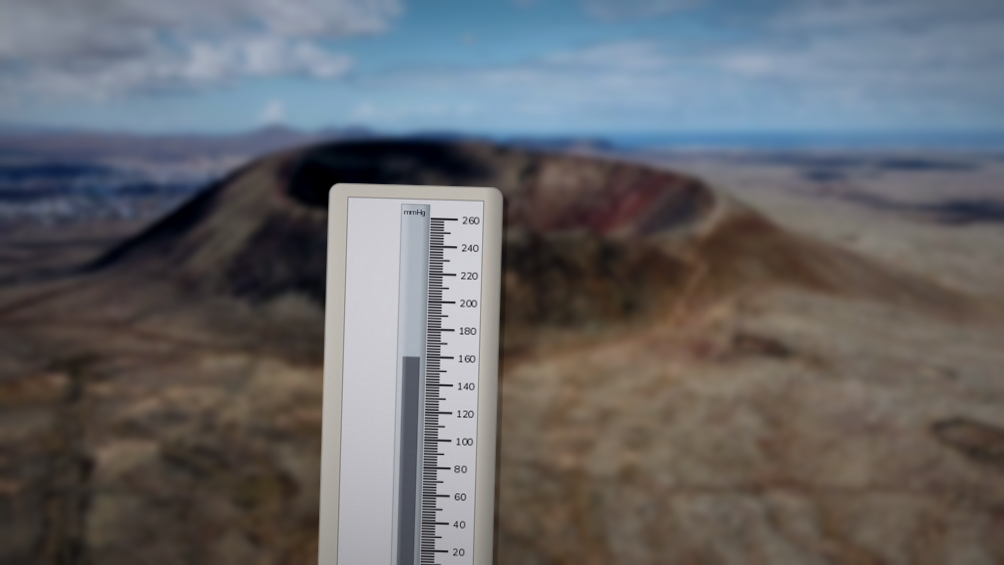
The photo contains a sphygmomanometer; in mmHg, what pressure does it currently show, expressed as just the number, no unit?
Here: 160
